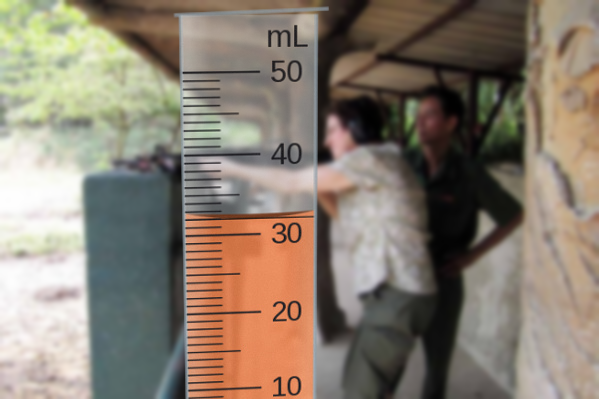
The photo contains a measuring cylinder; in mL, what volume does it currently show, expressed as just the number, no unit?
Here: 32
